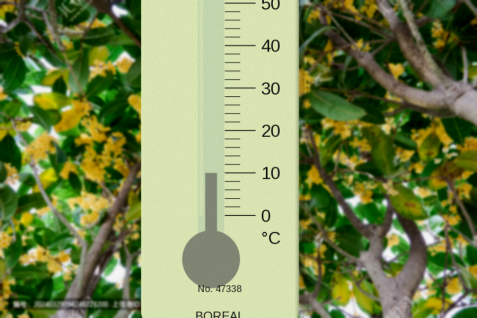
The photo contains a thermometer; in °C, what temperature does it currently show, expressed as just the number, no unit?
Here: 10
